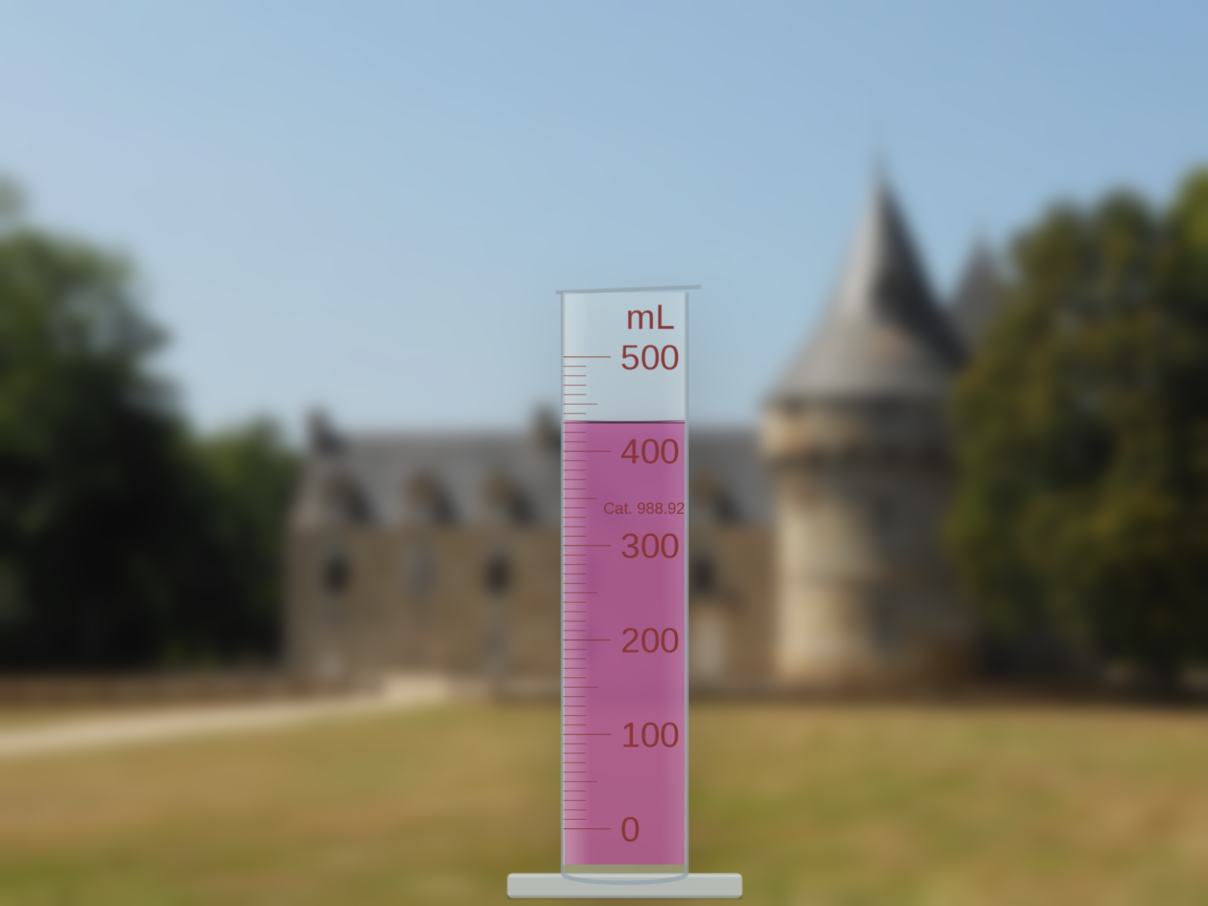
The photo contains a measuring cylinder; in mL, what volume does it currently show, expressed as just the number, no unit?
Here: 430
